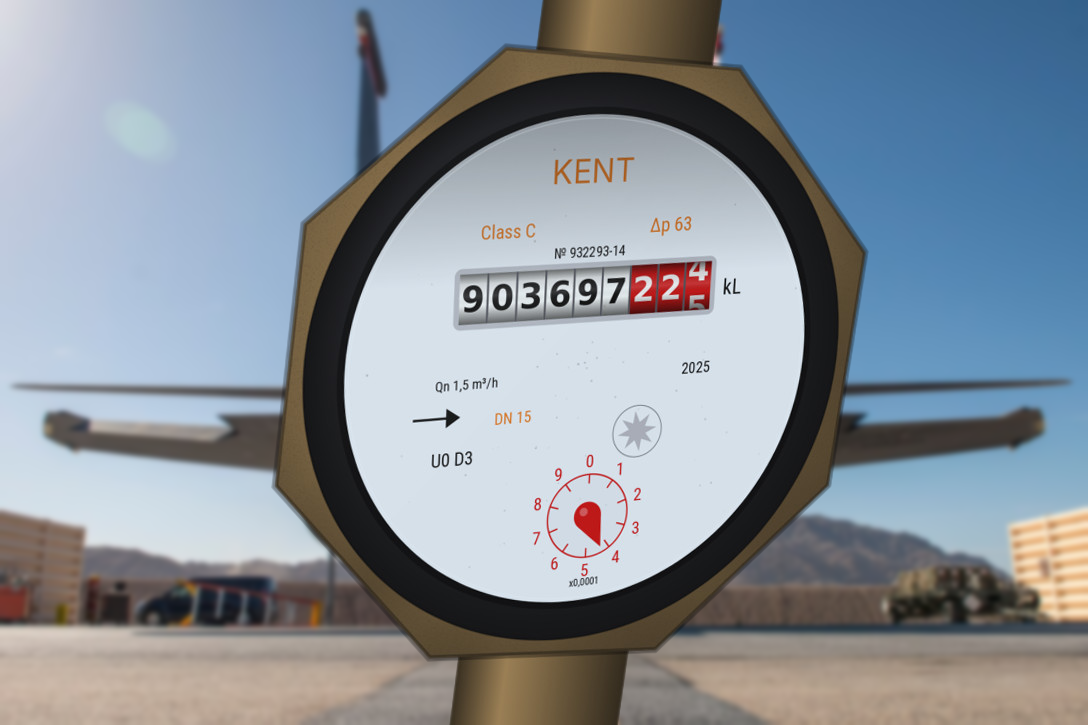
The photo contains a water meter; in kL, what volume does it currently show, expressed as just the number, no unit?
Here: 903697.2244
